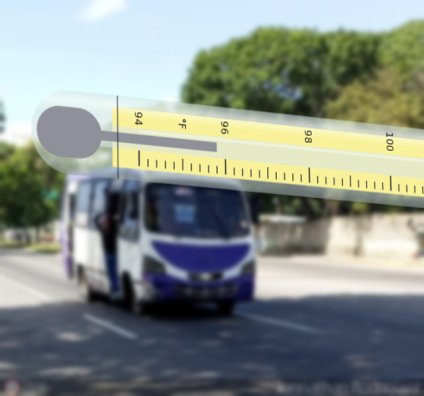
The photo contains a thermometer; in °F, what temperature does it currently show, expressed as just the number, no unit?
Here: 95.8
